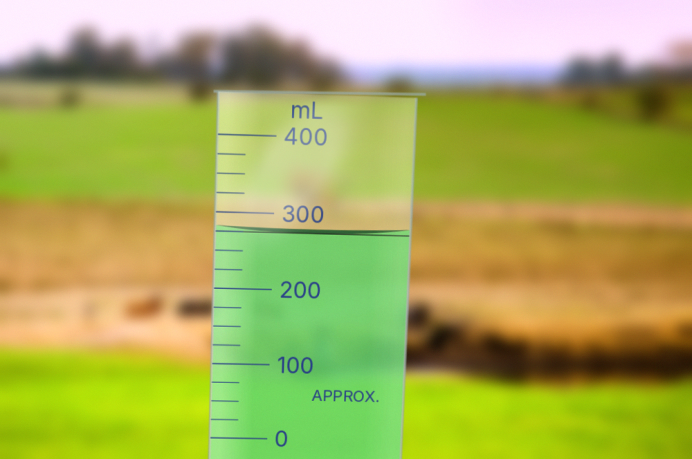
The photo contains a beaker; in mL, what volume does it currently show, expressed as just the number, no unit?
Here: 275
